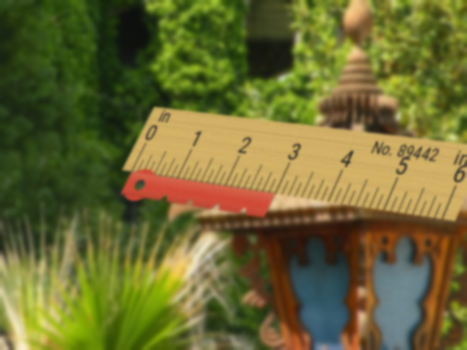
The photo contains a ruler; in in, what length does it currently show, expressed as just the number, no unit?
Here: 3
